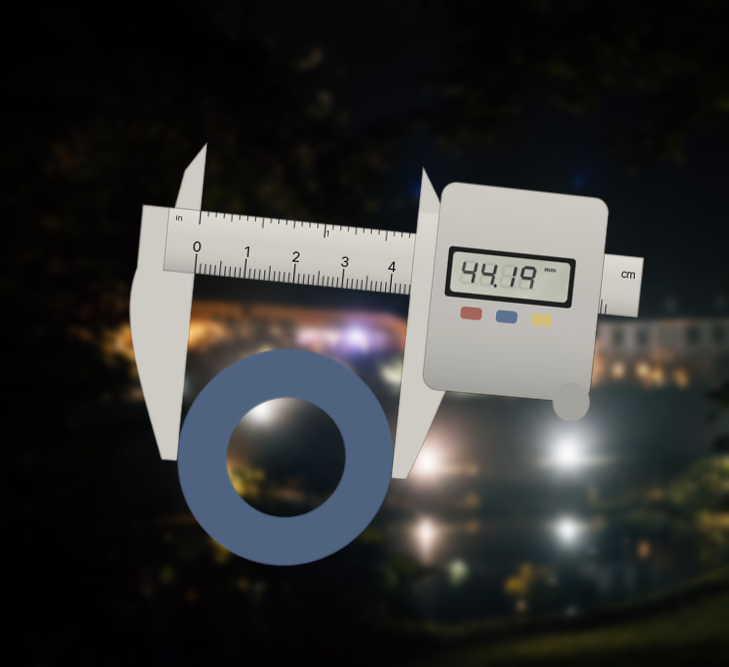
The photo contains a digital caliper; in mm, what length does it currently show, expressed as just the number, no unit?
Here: 44.19
